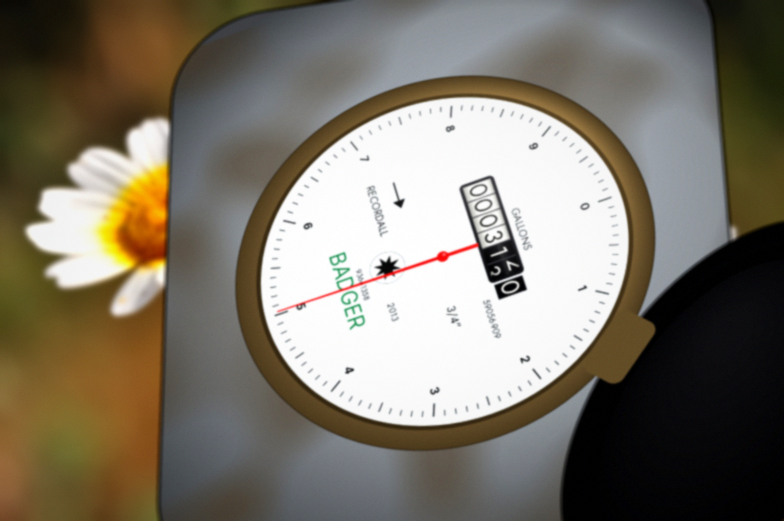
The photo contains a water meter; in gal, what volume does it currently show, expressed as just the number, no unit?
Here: 3125.0
